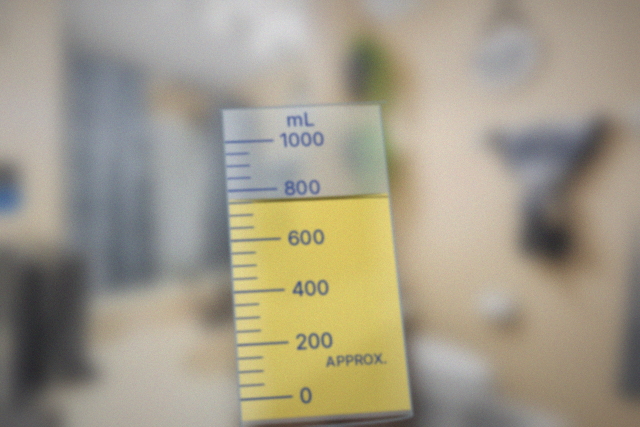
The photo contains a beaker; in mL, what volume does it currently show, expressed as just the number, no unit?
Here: 750
